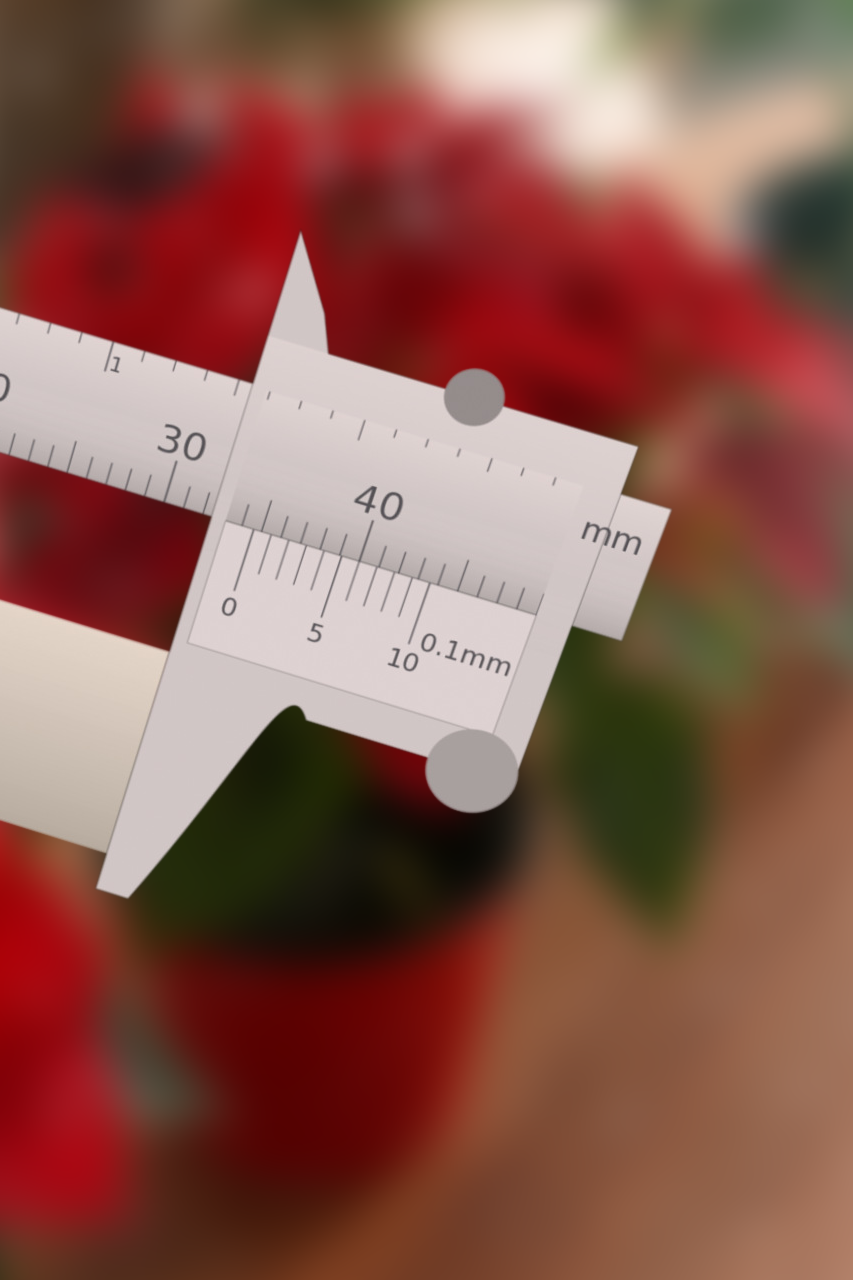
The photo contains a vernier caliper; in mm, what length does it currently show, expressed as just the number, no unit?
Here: 34.6
